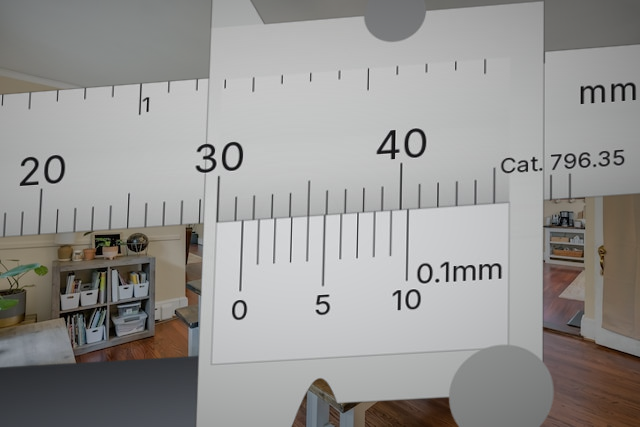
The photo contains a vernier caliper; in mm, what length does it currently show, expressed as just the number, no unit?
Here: 31.4
